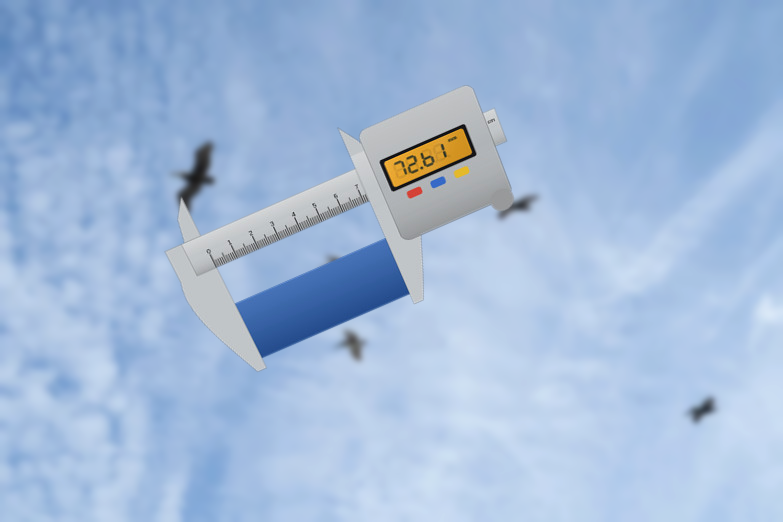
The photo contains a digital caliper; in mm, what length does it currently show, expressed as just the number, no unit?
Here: 72.61
